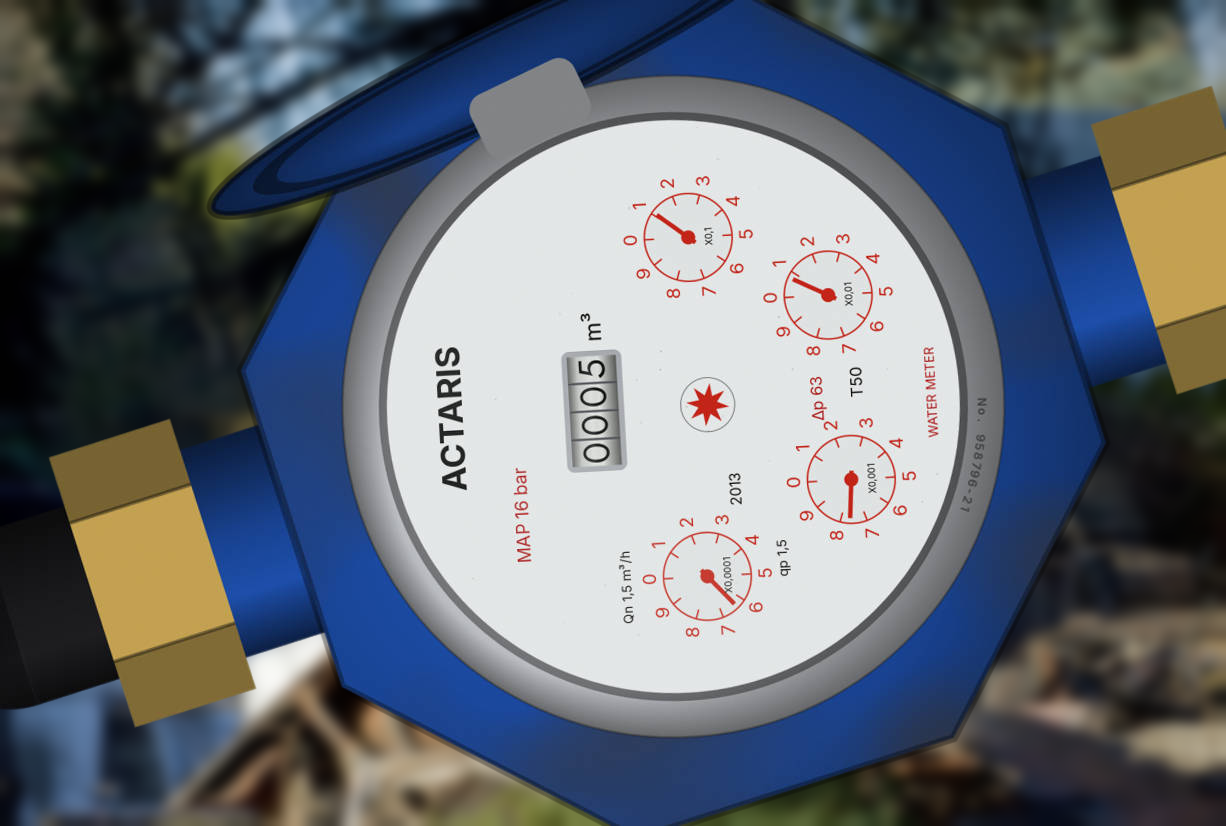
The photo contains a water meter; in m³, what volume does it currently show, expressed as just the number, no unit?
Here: 5.1076
